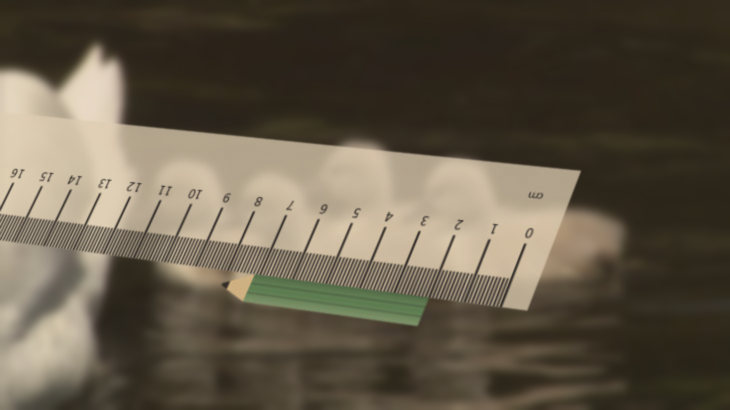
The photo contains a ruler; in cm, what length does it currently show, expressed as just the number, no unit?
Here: 6
